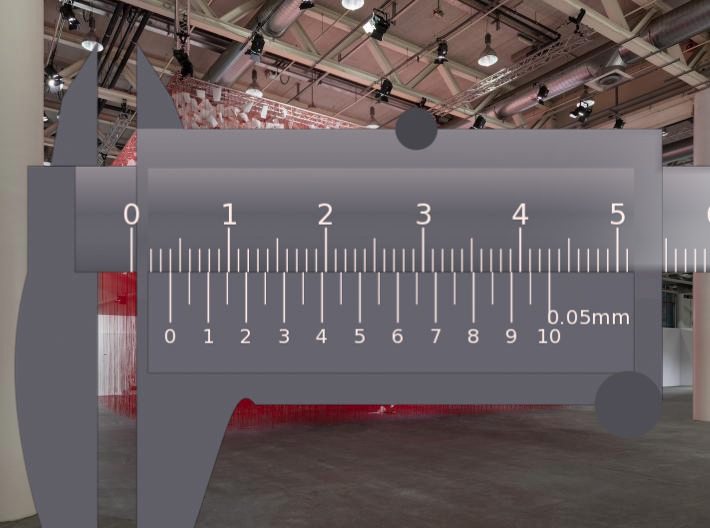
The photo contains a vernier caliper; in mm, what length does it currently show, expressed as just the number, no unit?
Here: 4.0
